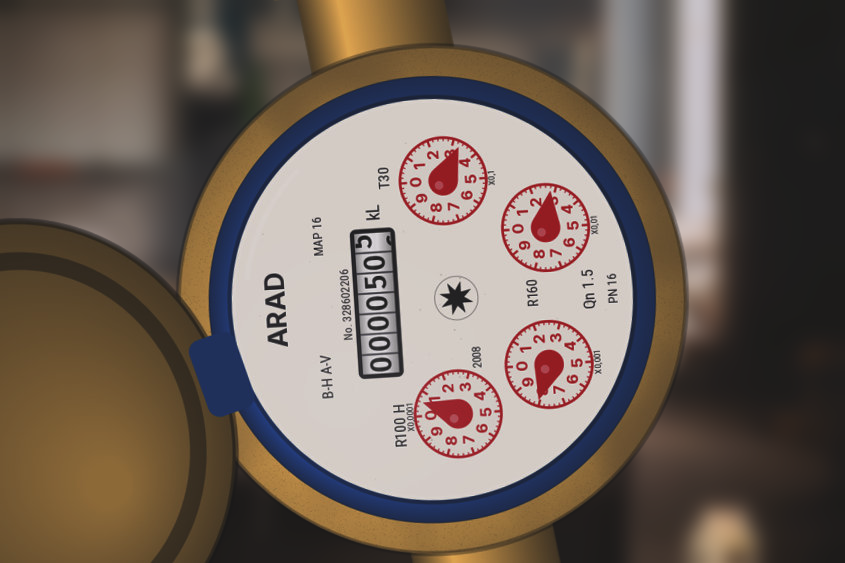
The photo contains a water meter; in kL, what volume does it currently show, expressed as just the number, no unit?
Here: 505.3280
